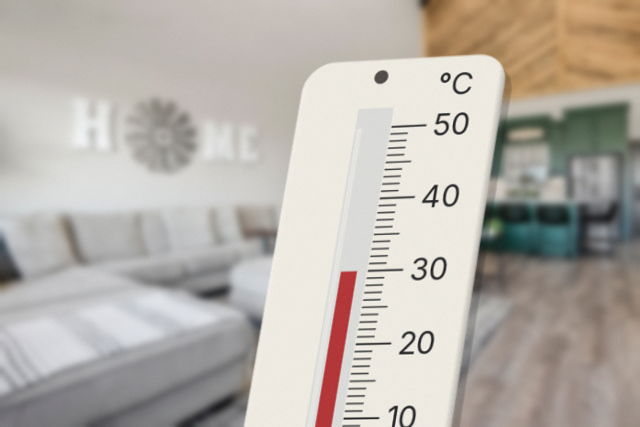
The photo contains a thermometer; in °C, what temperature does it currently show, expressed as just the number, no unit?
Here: 30
